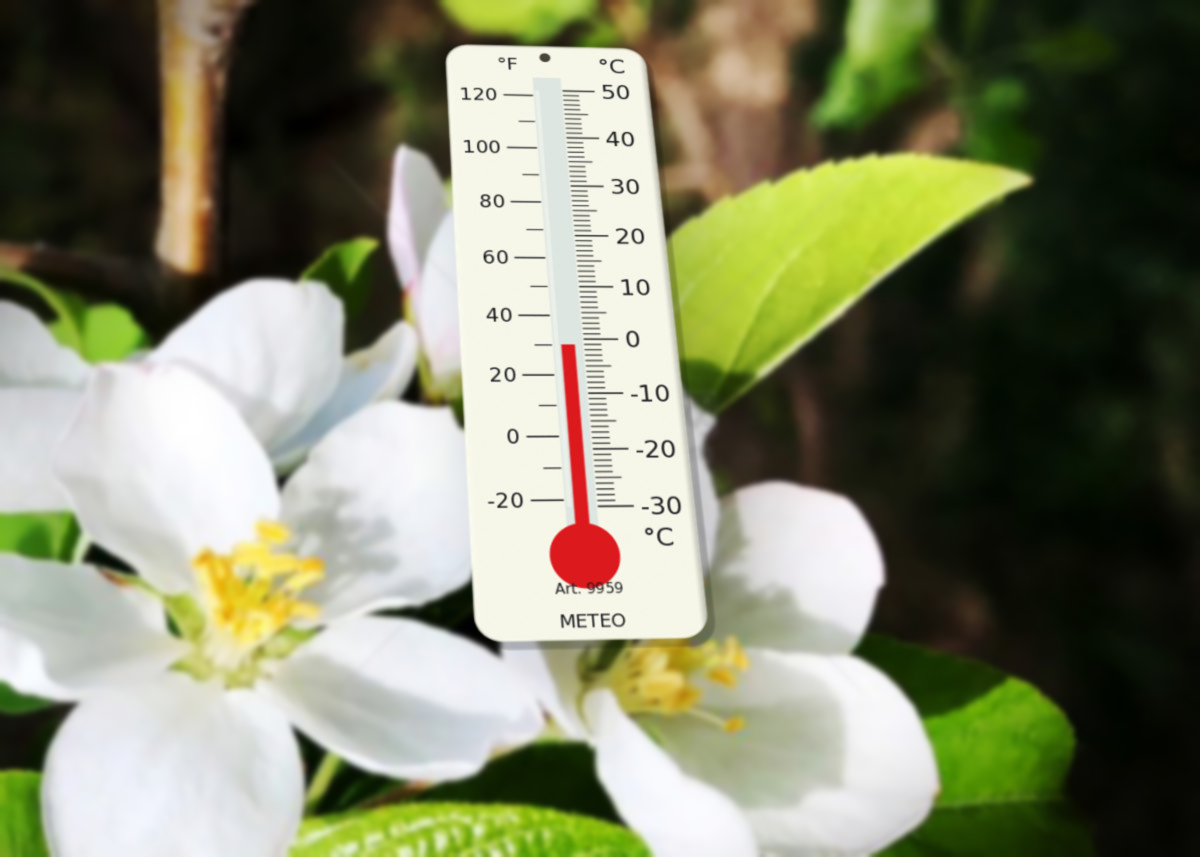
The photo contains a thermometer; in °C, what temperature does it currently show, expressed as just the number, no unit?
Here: -1
